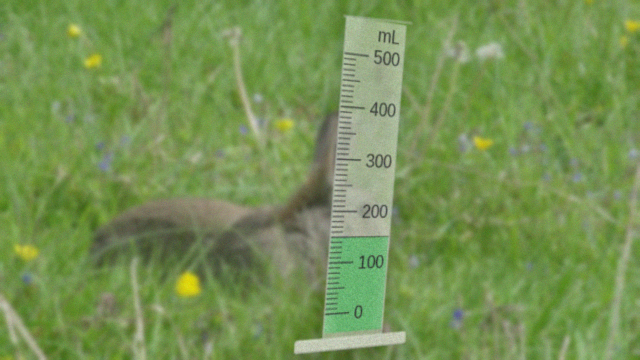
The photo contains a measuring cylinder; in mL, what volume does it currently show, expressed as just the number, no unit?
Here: 150
